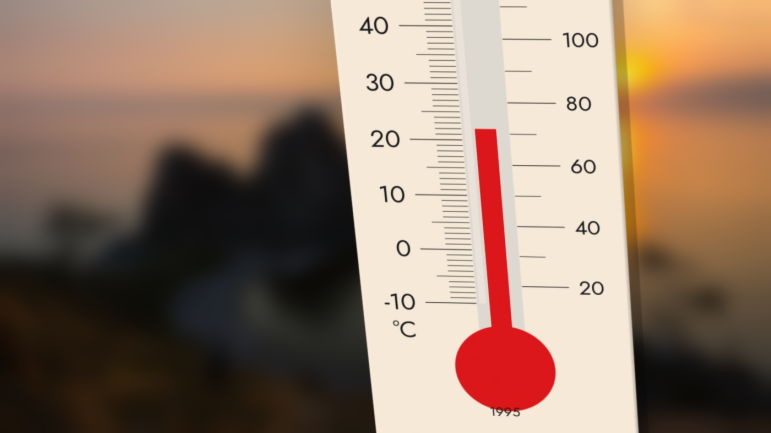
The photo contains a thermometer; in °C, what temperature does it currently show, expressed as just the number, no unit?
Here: 22
